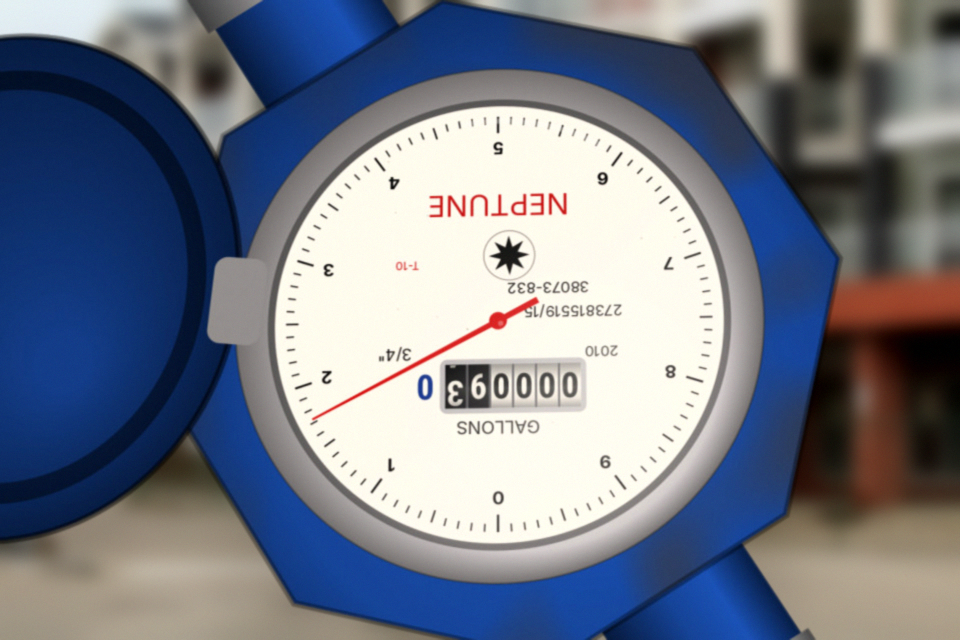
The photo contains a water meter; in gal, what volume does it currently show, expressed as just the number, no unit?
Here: 931.7
